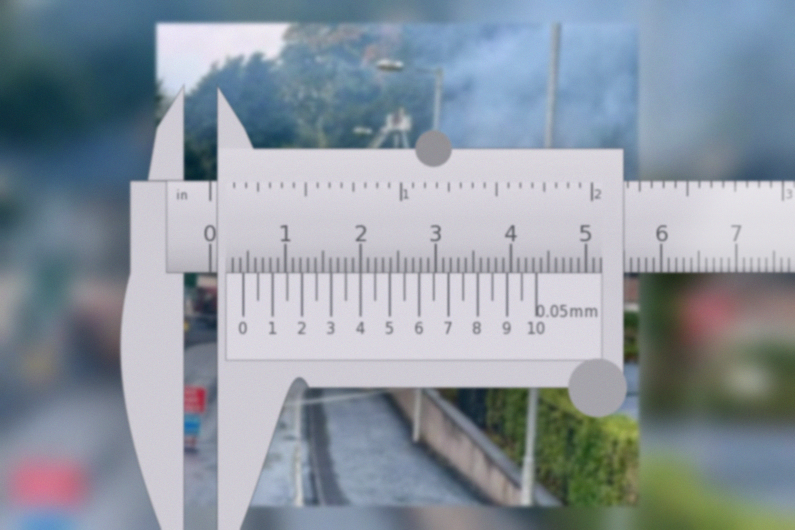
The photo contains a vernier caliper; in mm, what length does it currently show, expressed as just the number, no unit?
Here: 4.4
